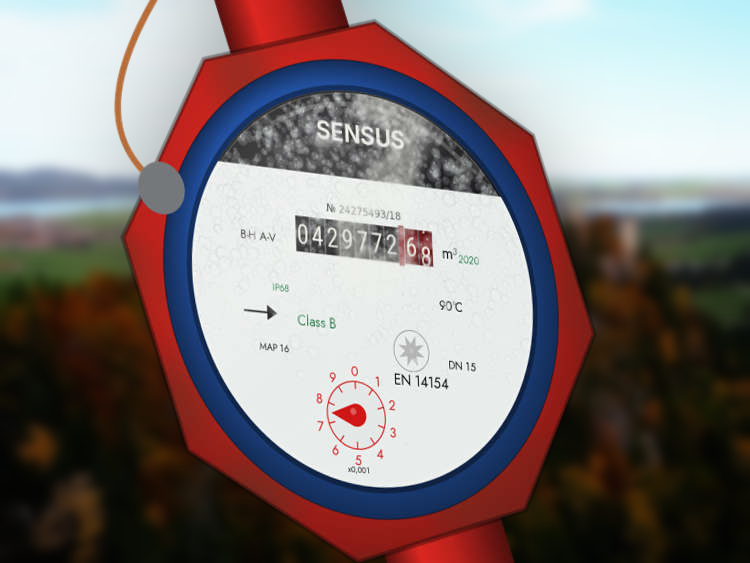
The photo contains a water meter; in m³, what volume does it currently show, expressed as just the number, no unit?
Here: 429772.677
